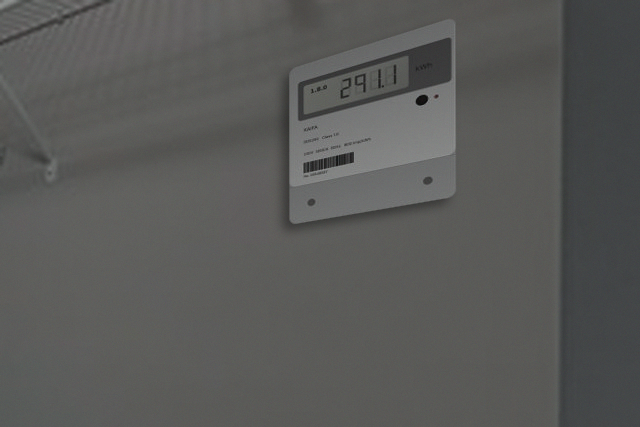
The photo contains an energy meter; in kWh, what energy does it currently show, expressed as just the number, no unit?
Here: 291.1
